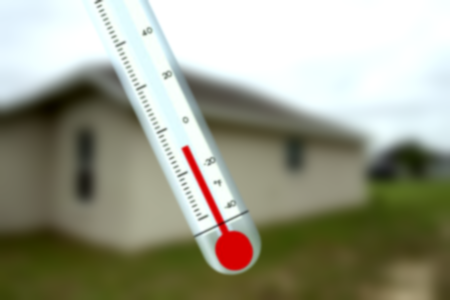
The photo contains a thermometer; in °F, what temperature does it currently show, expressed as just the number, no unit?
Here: -10
